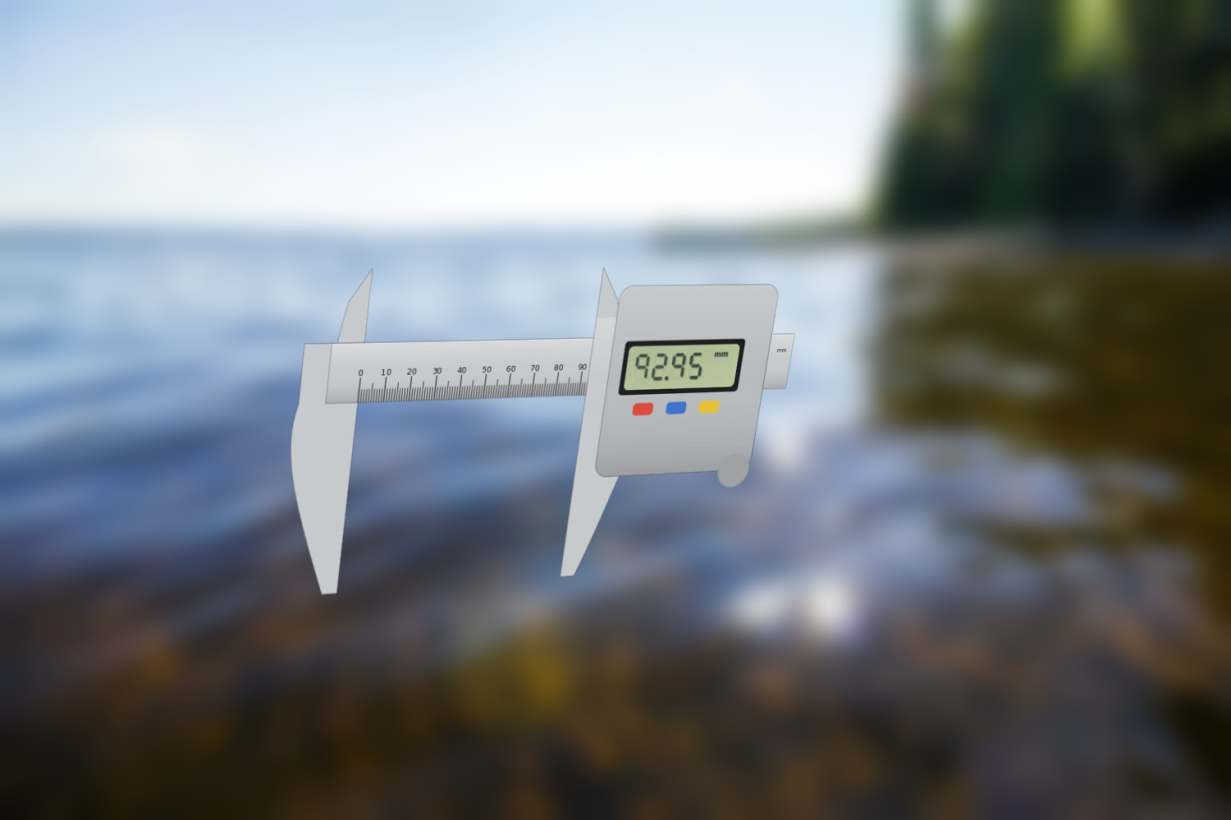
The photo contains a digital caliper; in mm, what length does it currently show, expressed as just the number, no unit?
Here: 92.95
